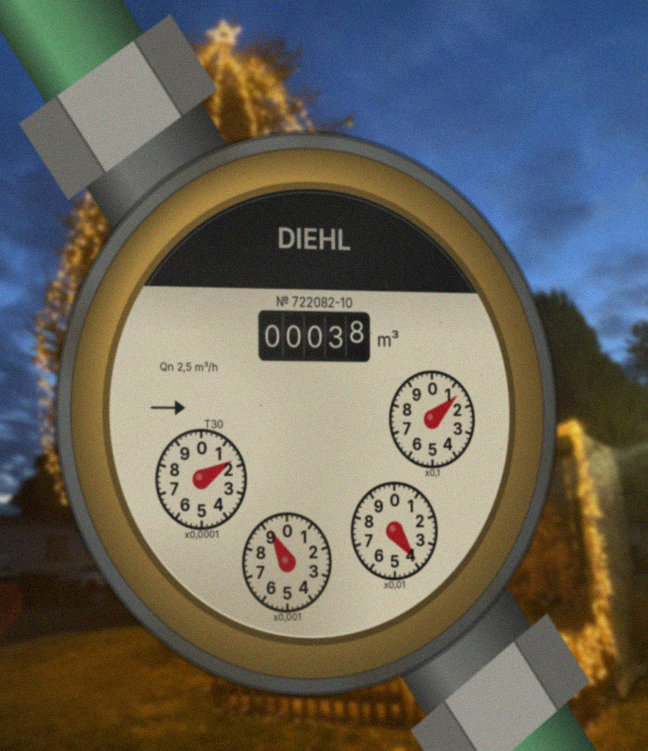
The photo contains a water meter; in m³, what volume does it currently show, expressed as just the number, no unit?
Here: 38.1391
